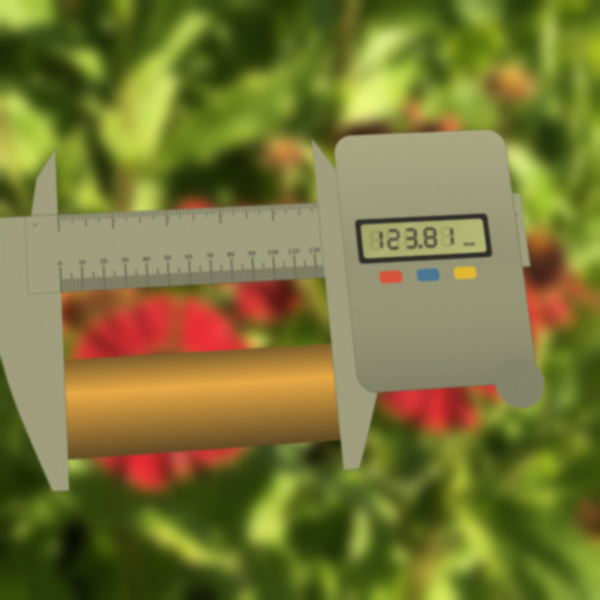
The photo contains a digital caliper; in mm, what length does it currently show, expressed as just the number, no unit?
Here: 123.81
